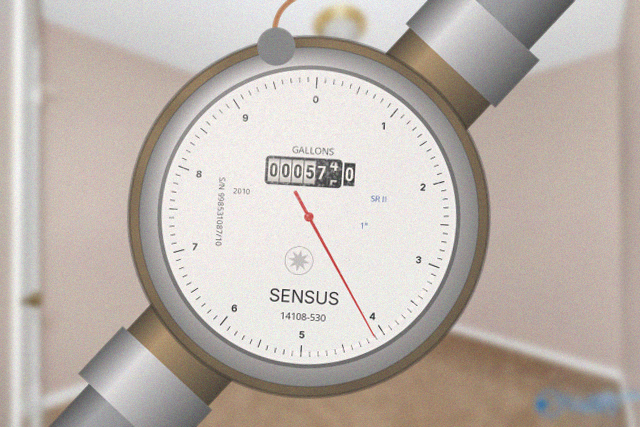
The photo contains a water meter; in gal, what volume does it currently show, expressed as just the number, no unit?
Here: 5744.1
